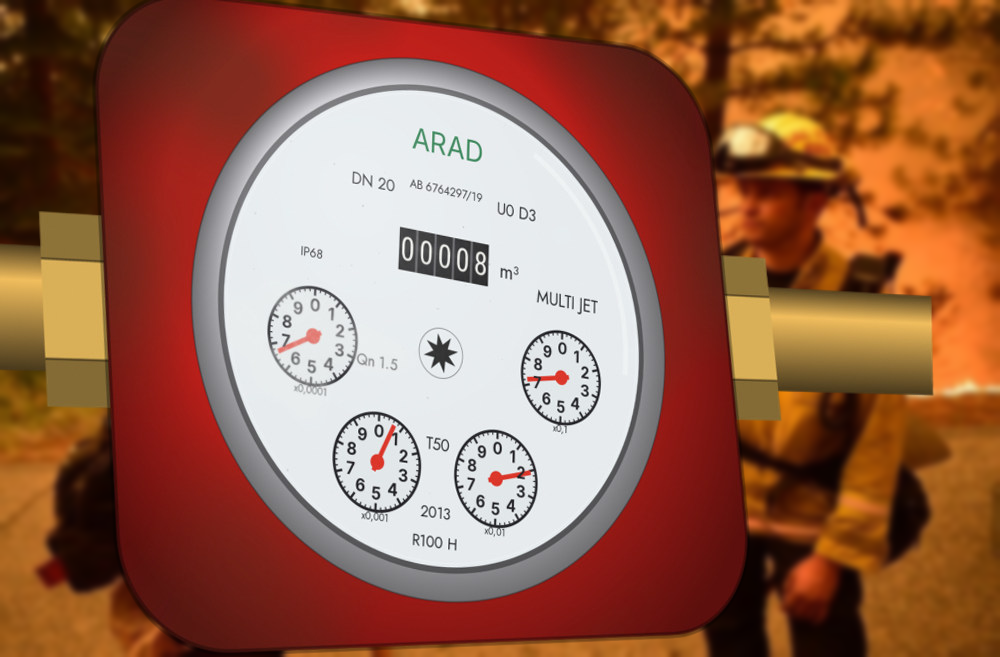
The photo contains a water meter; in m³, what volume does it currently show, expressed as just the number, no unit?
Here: 8.7206
